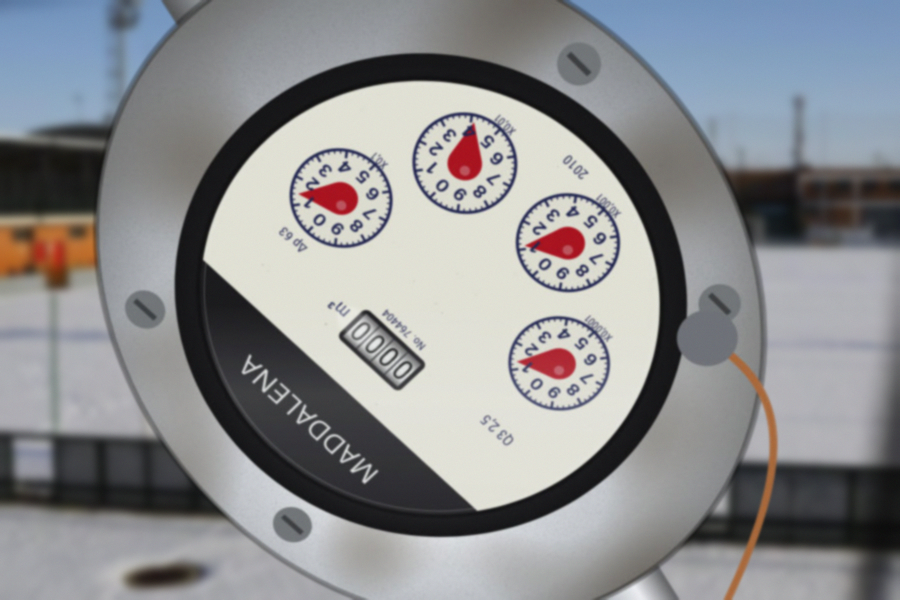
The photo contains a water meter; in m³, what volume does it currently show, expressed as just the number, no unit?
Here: 0.1411
